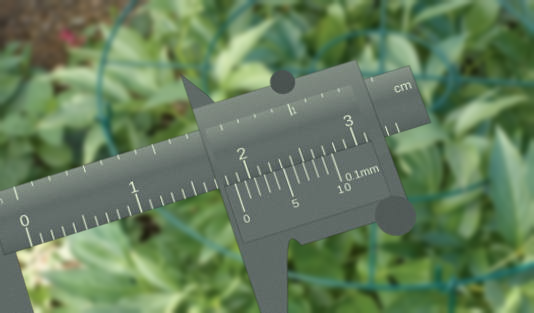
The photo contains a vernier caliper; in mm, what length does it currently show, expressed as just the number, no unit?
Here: 18.6
